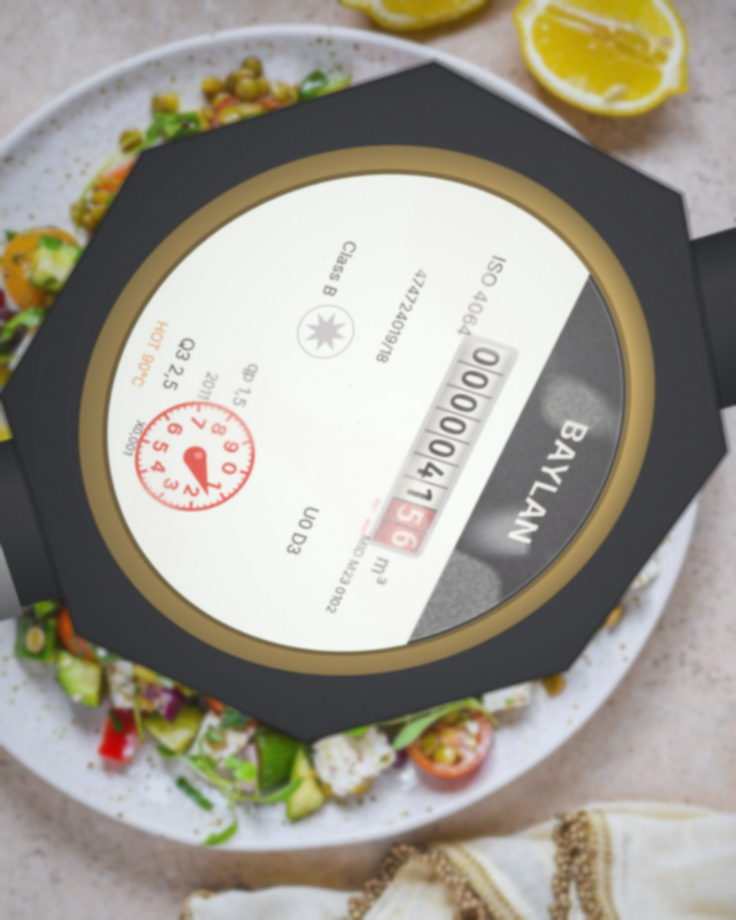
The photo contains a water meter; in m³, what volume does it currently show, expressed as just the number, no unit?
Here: 41.561
